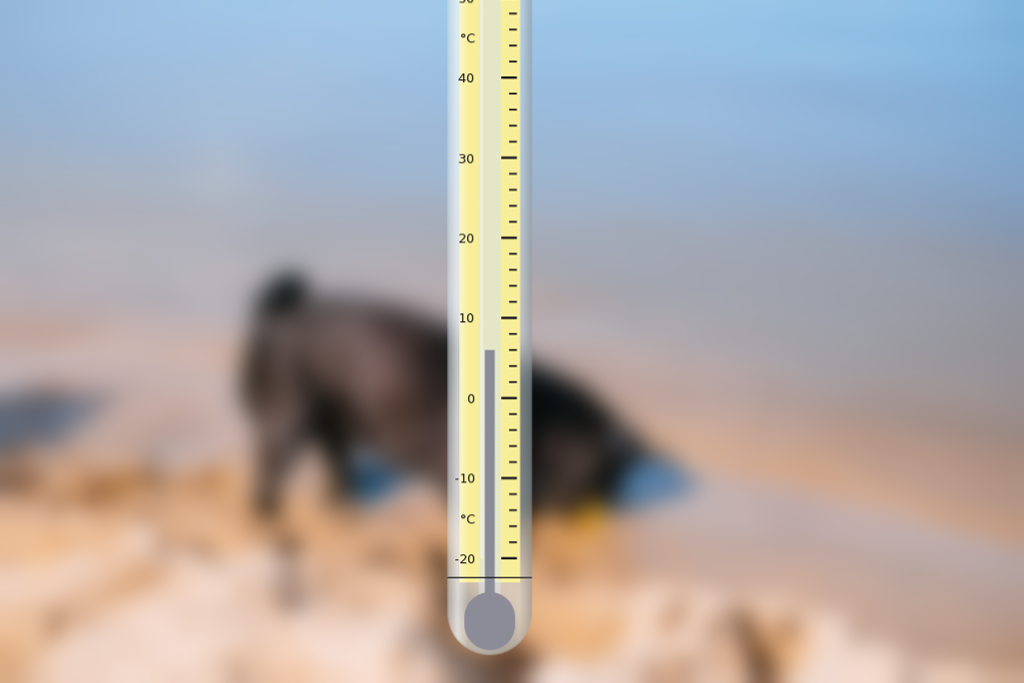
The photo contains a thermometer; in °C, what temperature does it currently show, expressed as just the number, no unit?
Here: 6
